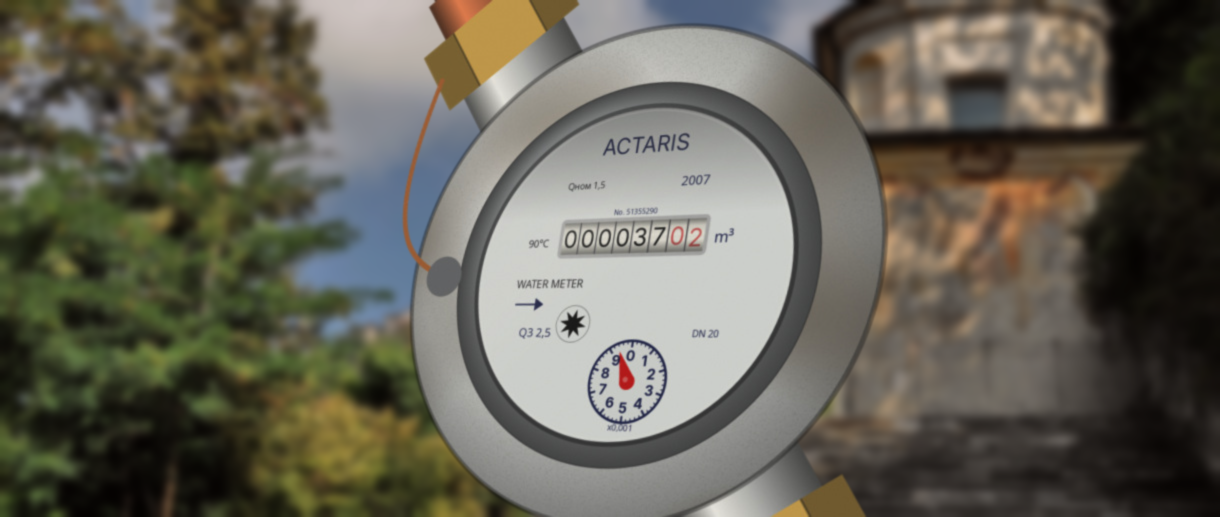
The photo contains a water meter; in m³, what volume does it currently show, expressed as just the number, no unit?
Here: 37.019
